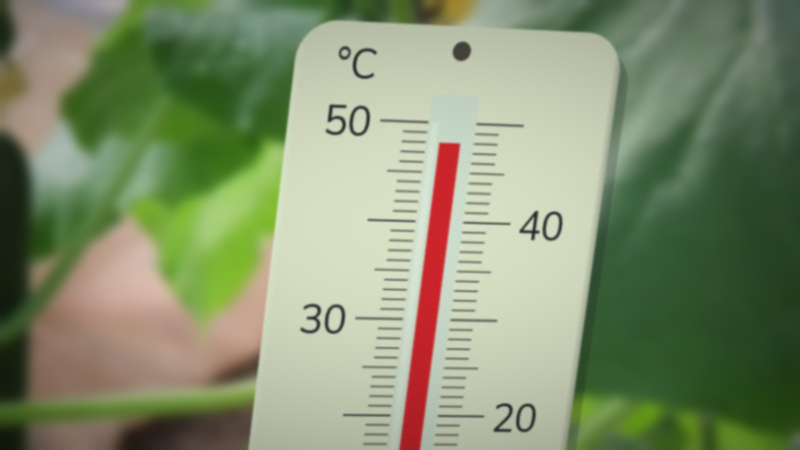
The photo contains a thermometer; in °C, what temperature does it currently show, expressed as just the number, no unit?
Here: 48
